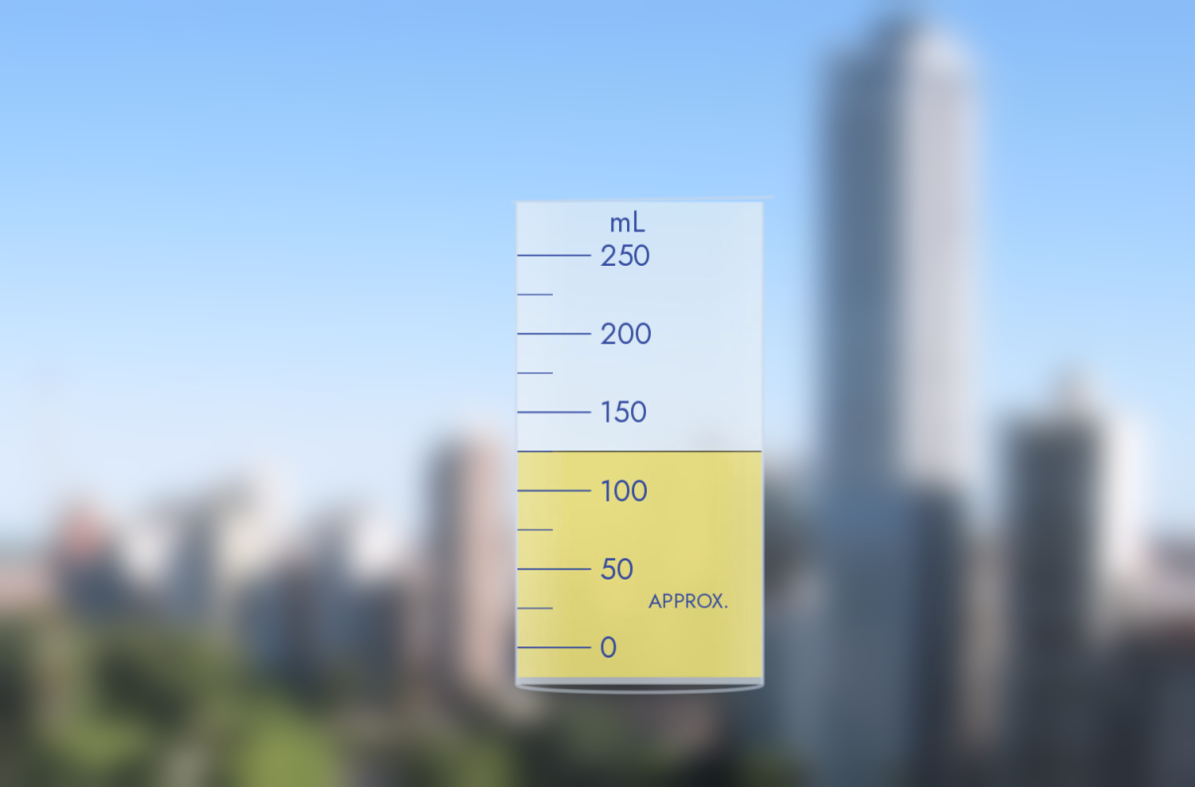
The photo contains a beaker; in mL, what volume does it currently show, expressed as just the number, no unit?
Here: 125
